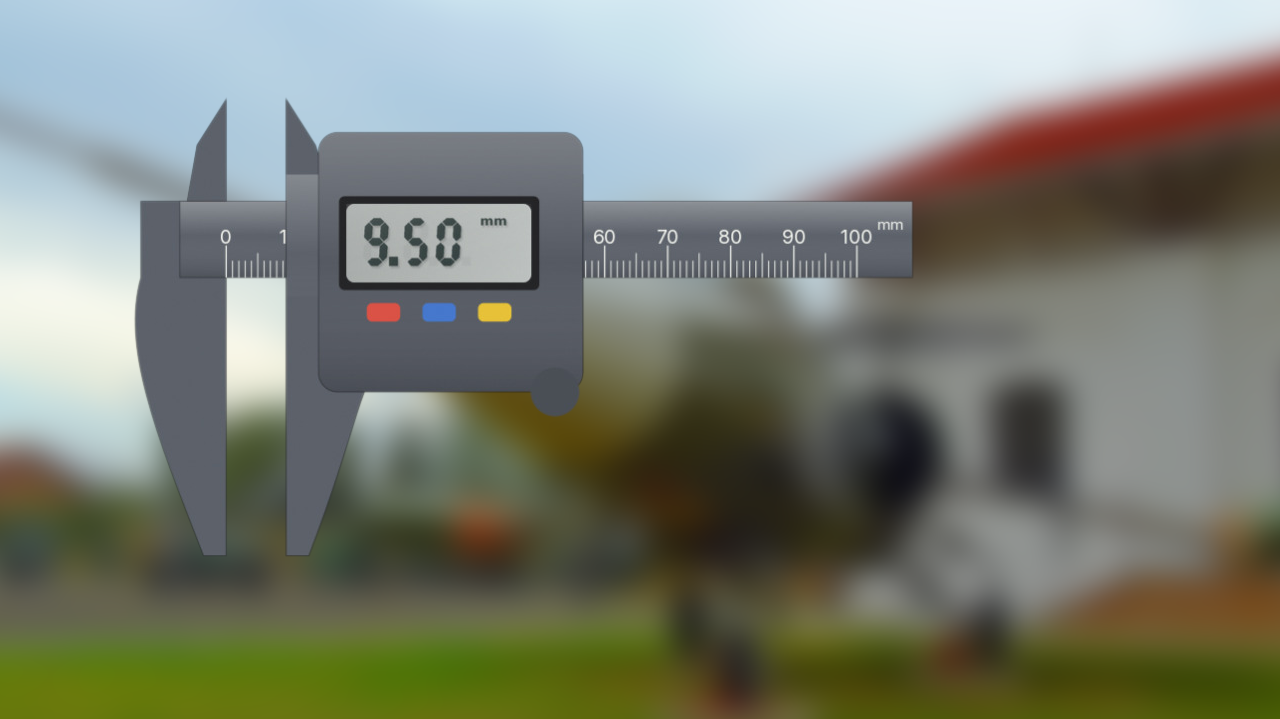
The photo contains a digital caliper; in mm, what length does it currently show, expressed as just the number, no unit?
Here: 9.50
